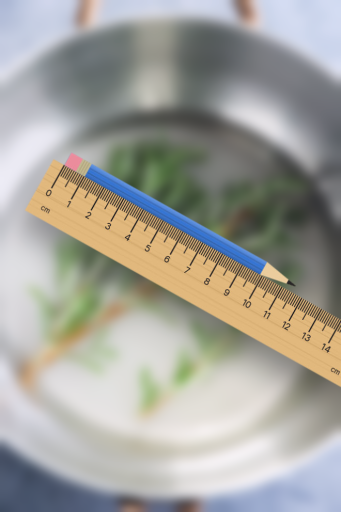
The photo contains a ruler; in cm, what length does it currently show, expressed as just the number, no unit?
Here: 11.5
